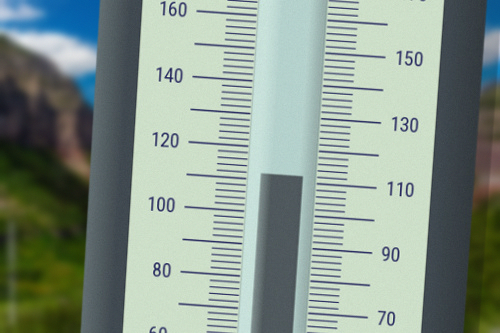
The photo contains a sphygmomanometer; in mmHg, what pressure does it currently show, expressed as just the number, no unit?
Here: 112
